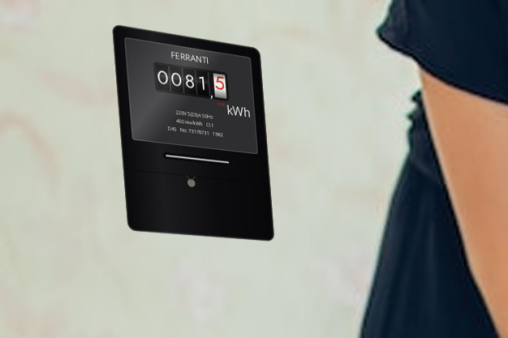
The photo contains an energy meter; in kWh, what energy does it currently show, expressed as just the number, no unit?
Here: 81.5
